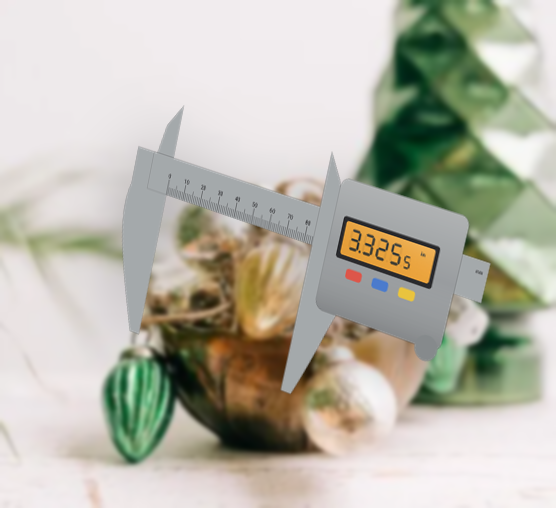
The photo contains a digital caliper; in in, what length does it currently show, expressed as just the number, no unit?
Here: 3.3255
